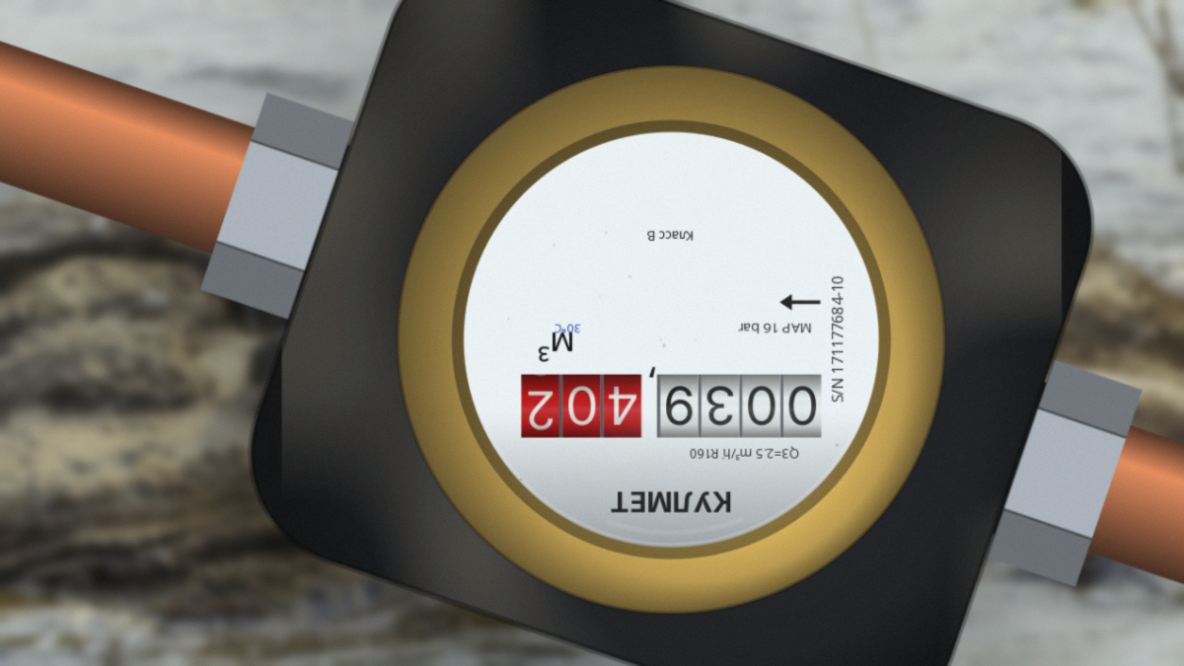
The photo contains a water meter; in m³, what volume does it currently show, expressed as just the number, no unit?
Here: 39.402
